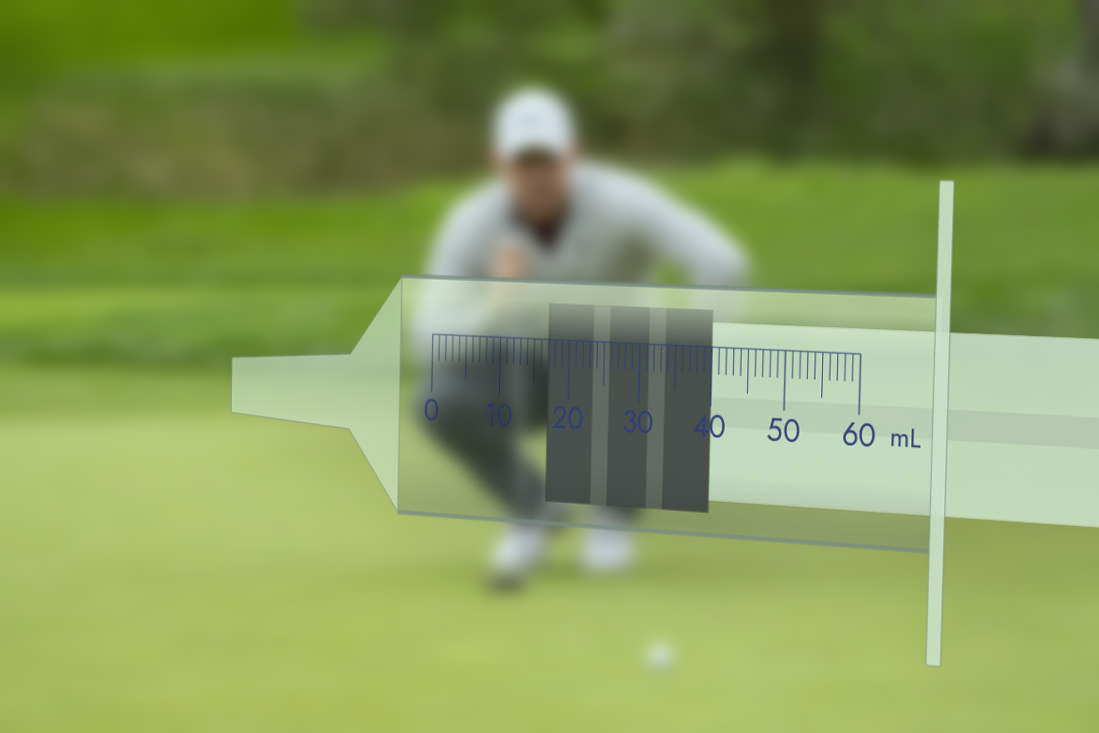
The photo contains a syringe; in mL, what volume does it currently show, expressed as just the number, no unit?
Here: 17
